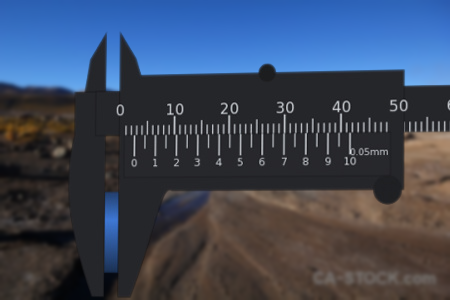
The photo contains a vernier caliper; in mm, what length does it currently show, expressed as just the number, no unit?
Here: 2.6
